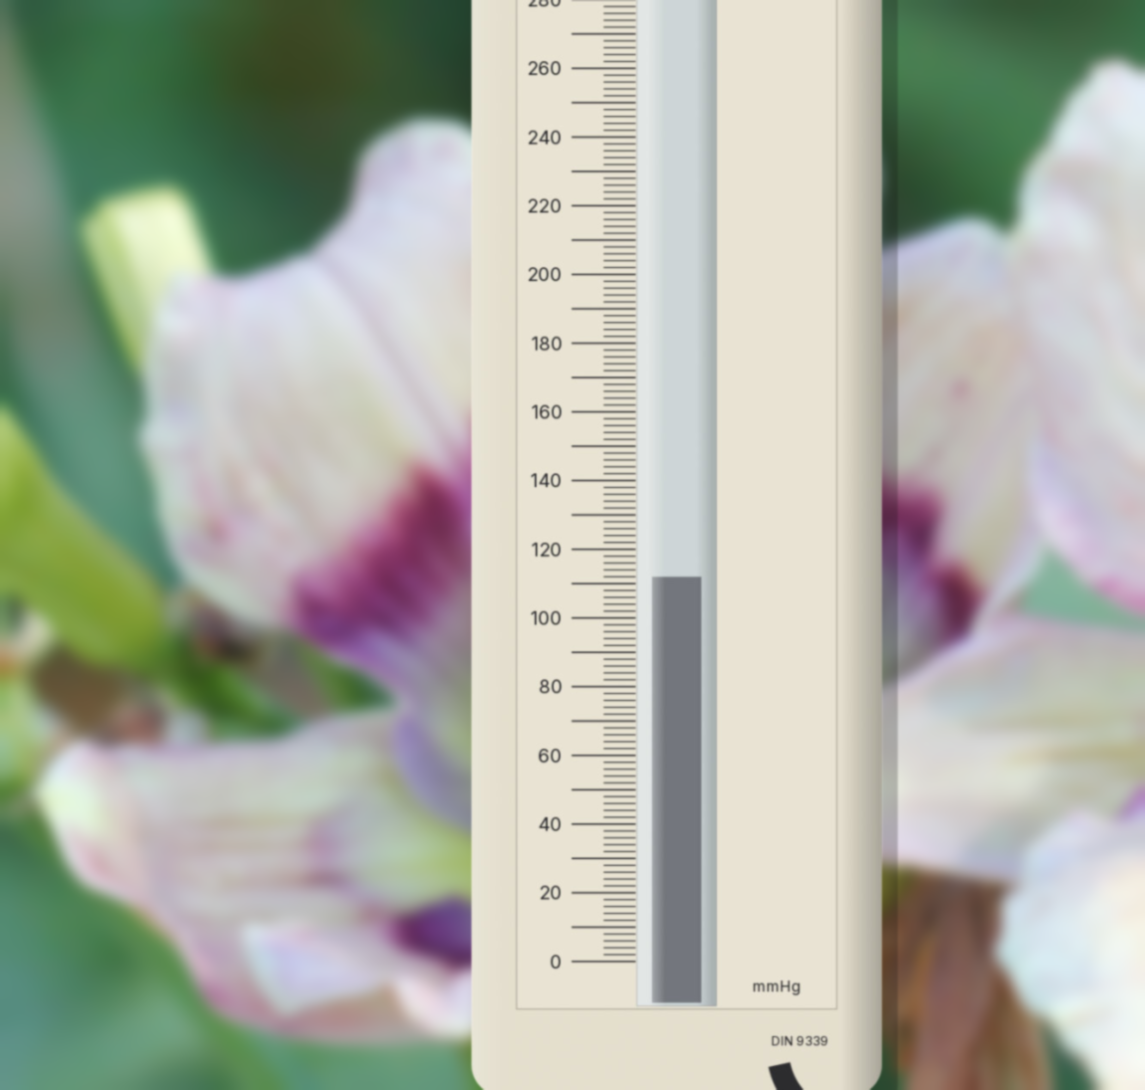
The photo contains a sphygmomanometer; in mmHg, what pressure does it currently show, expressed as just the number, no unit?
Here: 112
